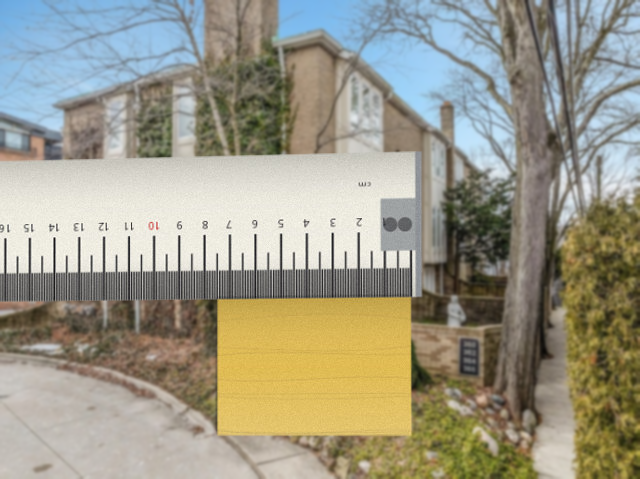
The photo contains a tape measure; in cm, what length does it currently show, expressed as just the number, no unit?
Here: 7.5
